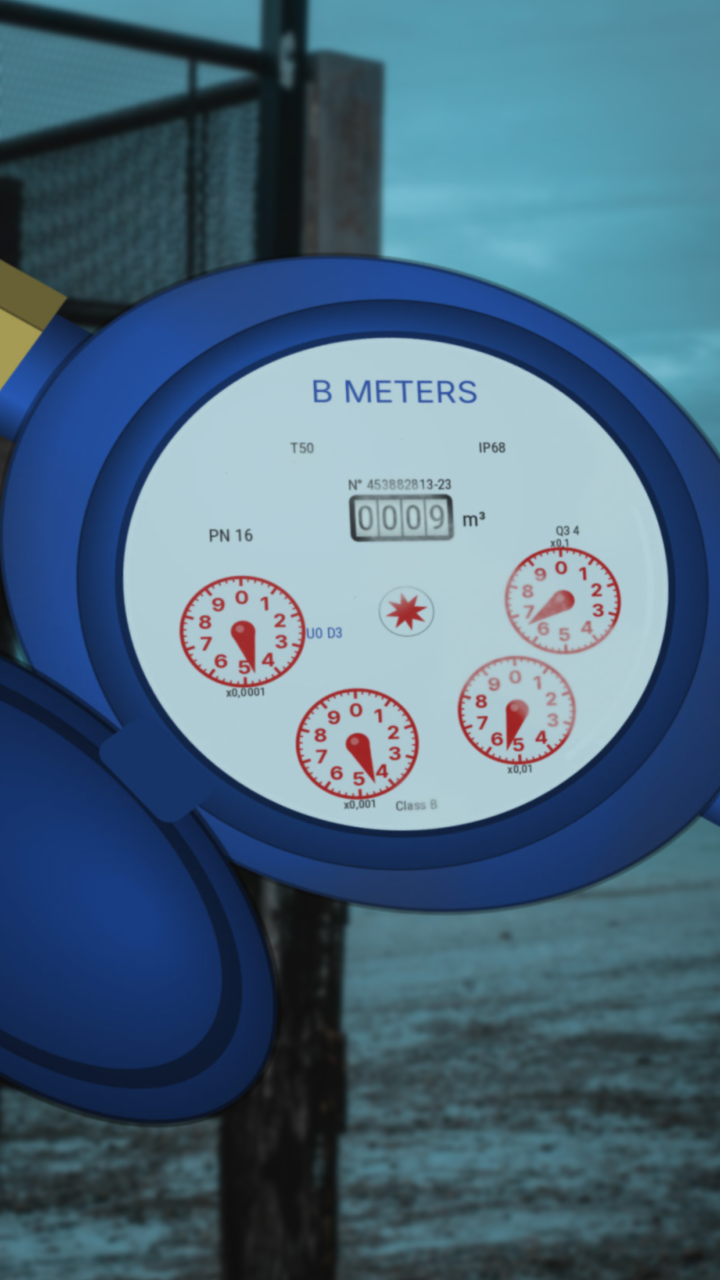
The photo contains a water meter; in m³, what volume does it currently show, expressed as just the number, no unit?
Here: 9.6544
